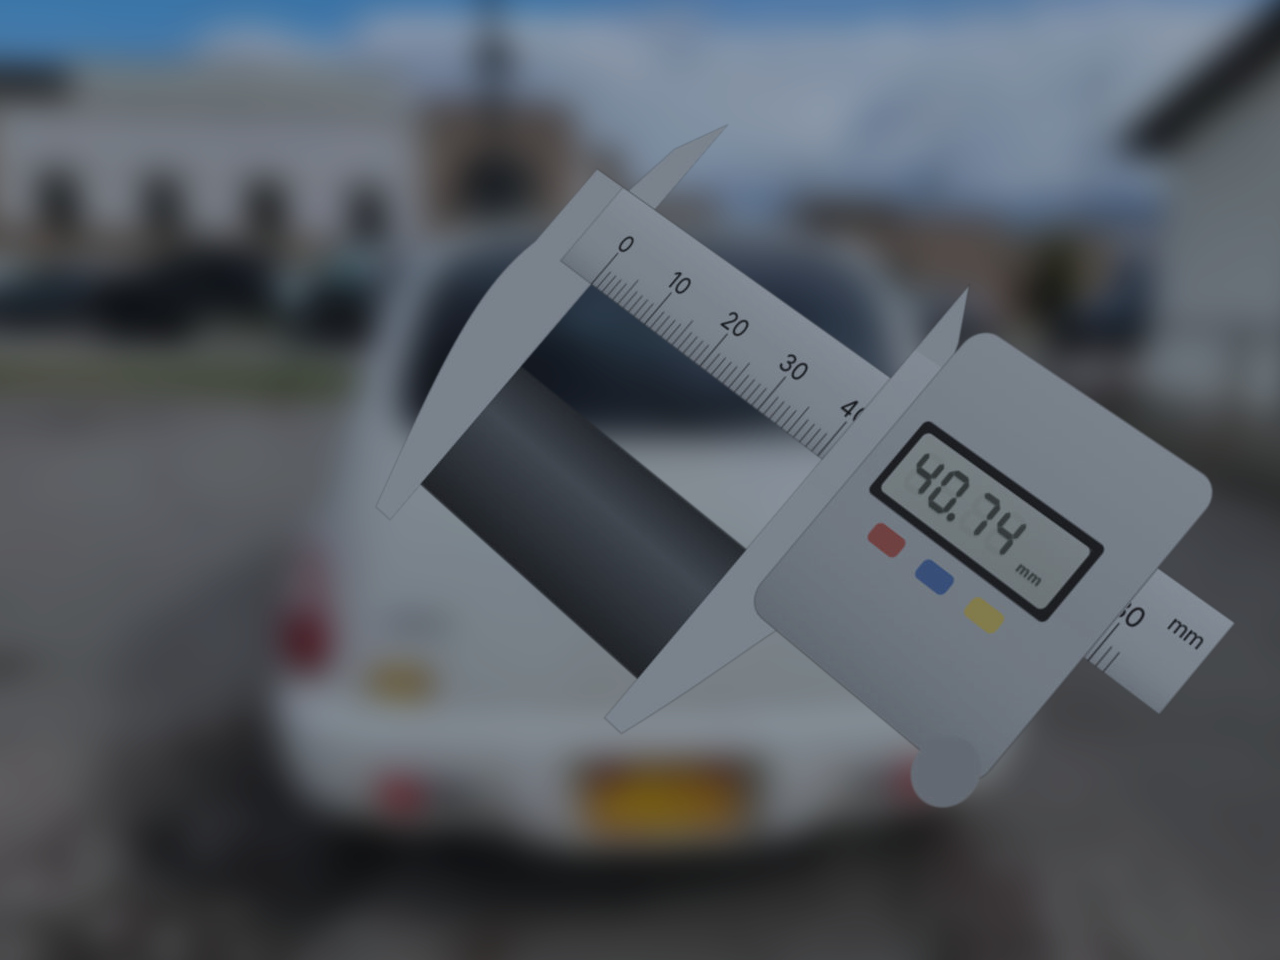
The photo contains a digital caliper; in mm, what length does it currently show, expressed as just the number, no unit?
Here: 40.74
